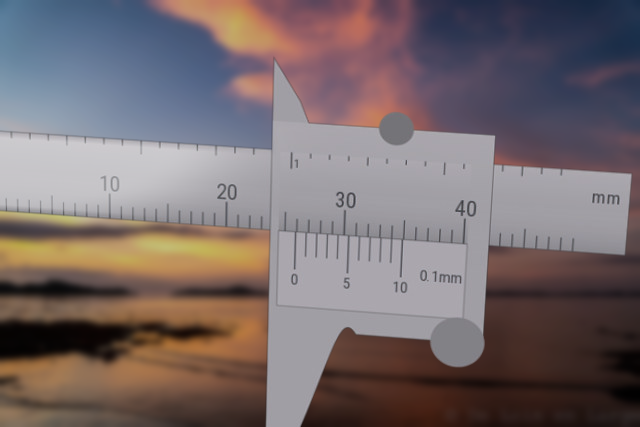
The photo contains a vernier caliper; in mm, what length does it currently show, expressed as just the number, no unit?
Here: 25.9
